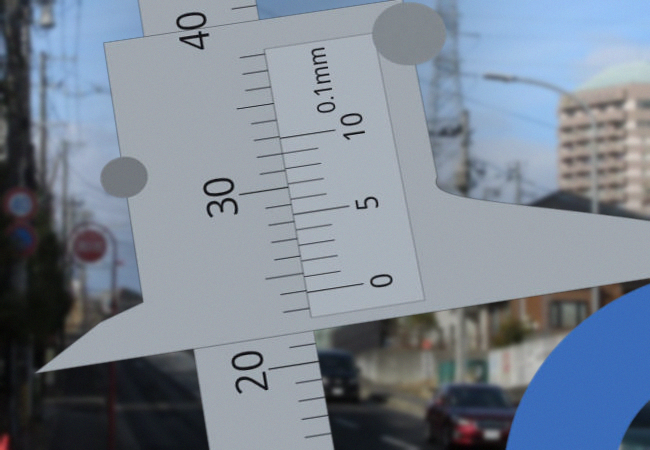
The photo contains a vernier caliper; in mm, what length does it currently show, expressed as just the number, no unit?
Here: 23.9
